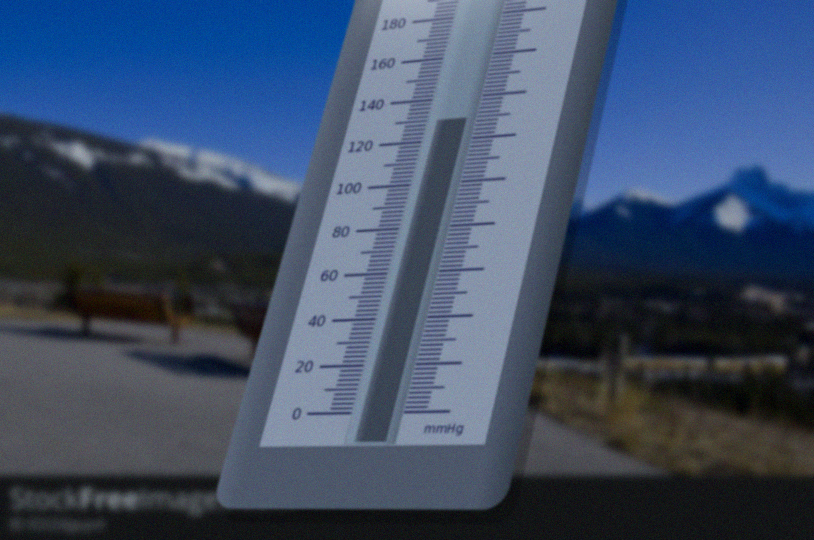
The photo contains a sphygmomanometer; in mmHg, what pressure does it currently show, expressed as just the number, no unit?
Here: 130
